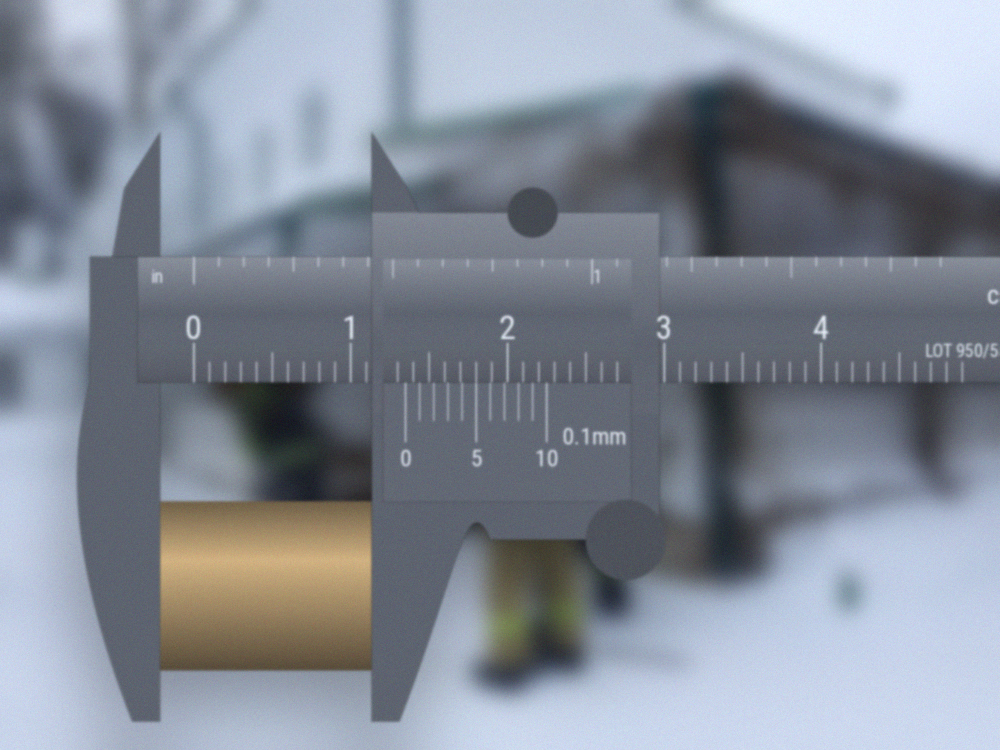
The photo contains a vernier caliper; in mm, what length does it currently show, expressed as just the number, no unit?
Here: 13.5
